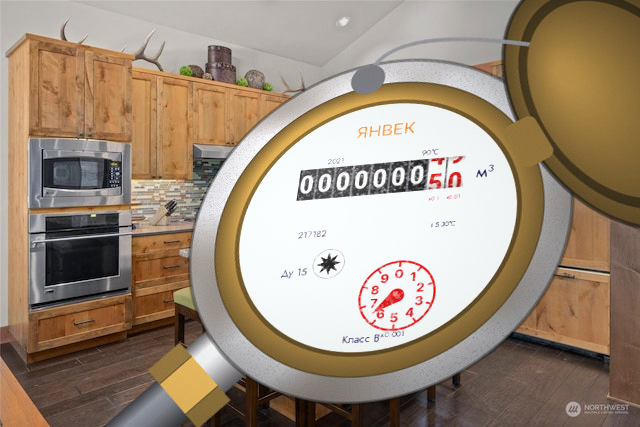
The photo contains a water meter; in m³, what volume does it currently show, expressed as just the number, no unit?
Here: 0.496
